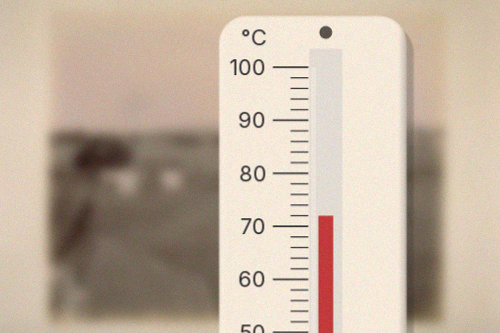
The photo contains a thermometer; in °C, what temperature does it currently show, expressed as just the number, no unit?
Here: 72
